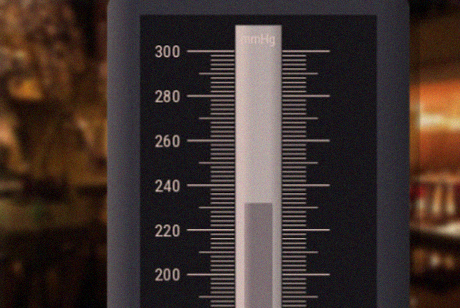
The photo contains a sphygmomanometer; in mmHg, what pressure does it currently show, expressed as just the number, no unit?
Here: 232
